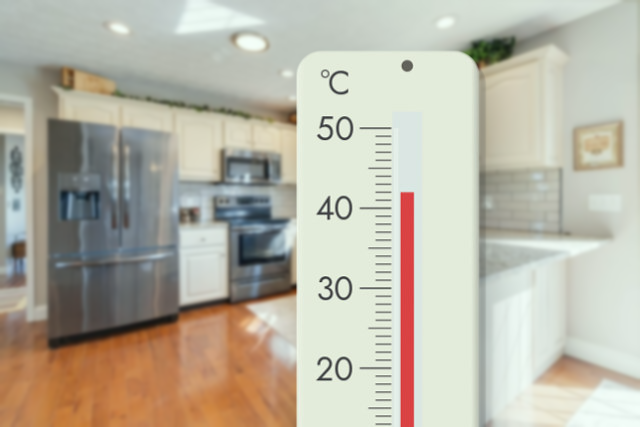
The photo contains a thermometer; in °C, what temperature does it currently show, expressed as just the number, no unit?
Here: 42
